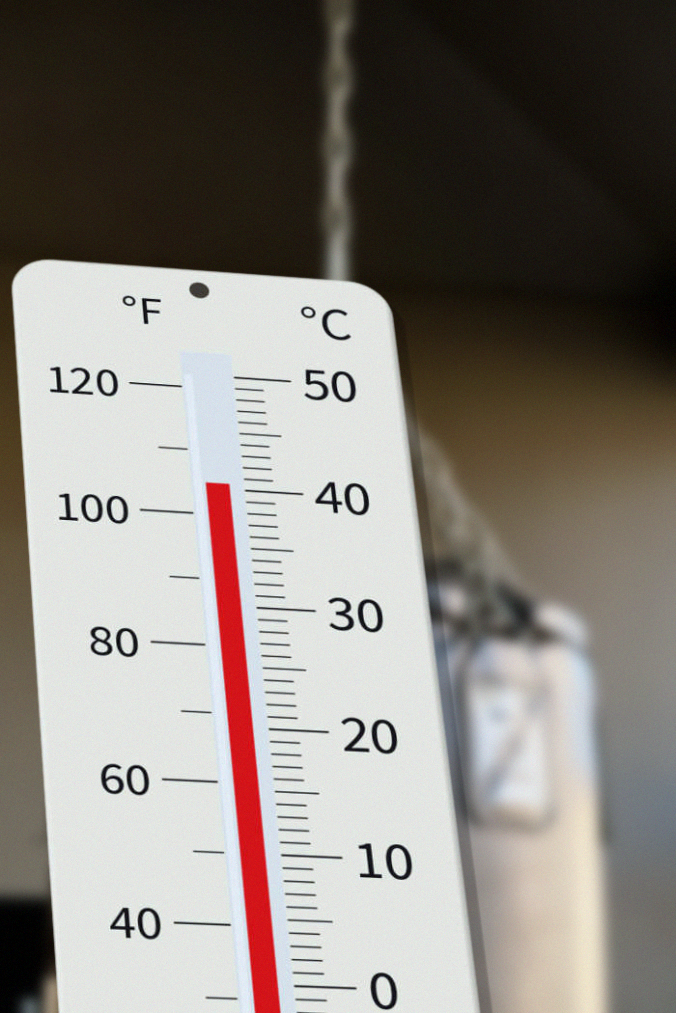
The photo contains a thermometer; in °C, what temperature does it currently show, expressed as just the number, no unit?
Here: 40.5
